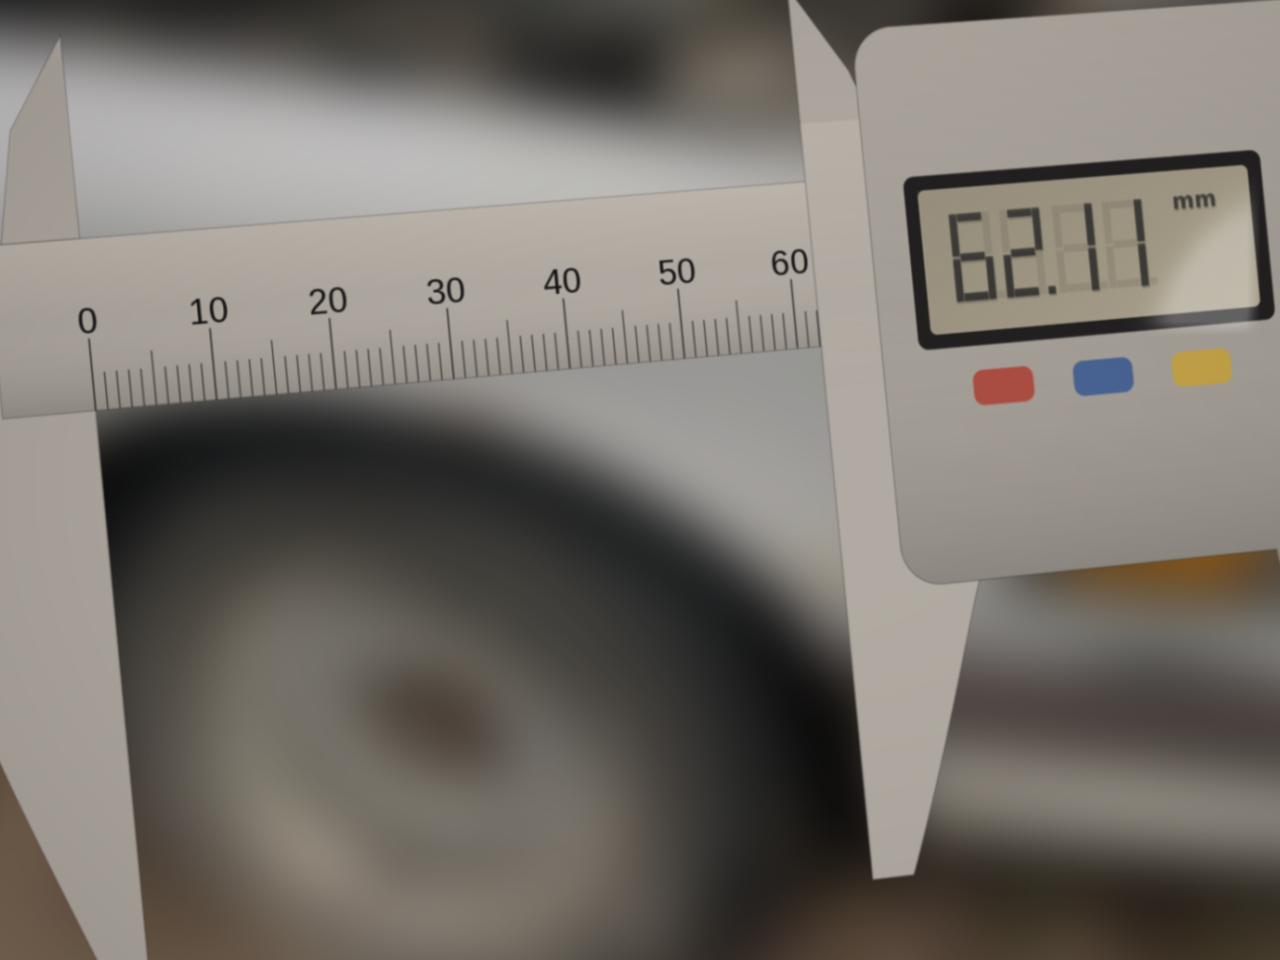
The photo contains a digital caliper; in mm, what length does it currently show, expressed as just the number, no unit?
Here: 62.11
